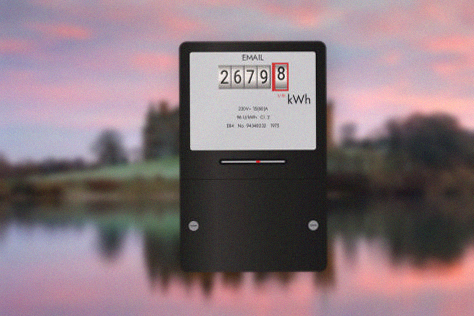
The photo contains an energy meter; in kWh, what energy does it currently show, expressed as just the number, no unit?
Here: 2679.8
